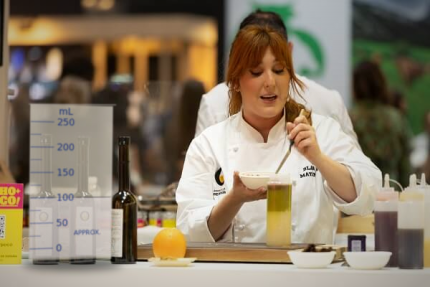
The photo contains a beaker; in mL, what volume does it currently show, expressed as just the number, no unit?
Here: 100
